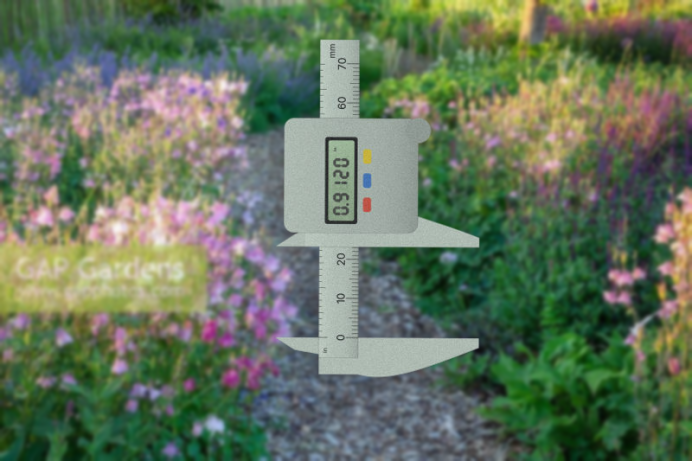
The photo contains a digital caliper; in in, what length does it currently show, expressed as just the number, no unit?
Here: 0.9120
